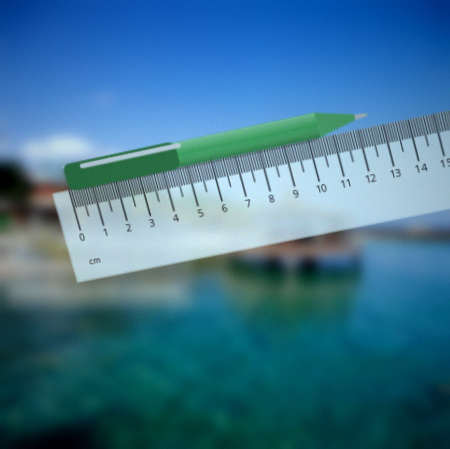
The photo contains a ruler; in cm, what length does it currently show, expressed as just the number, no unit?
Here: 12.5
